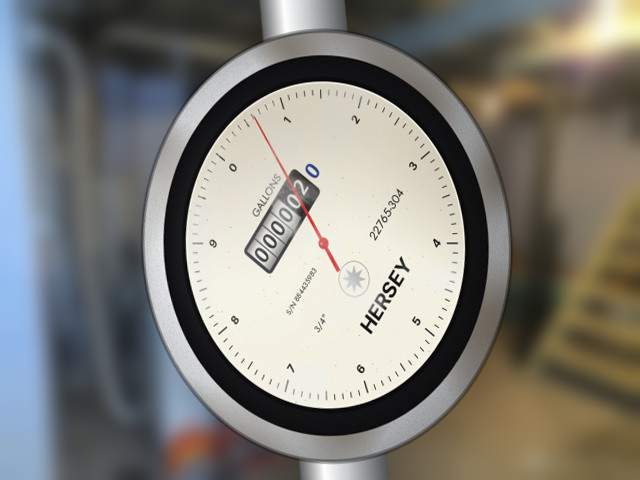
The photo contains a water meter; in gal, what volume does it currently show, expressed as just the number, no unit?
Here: 20.6
